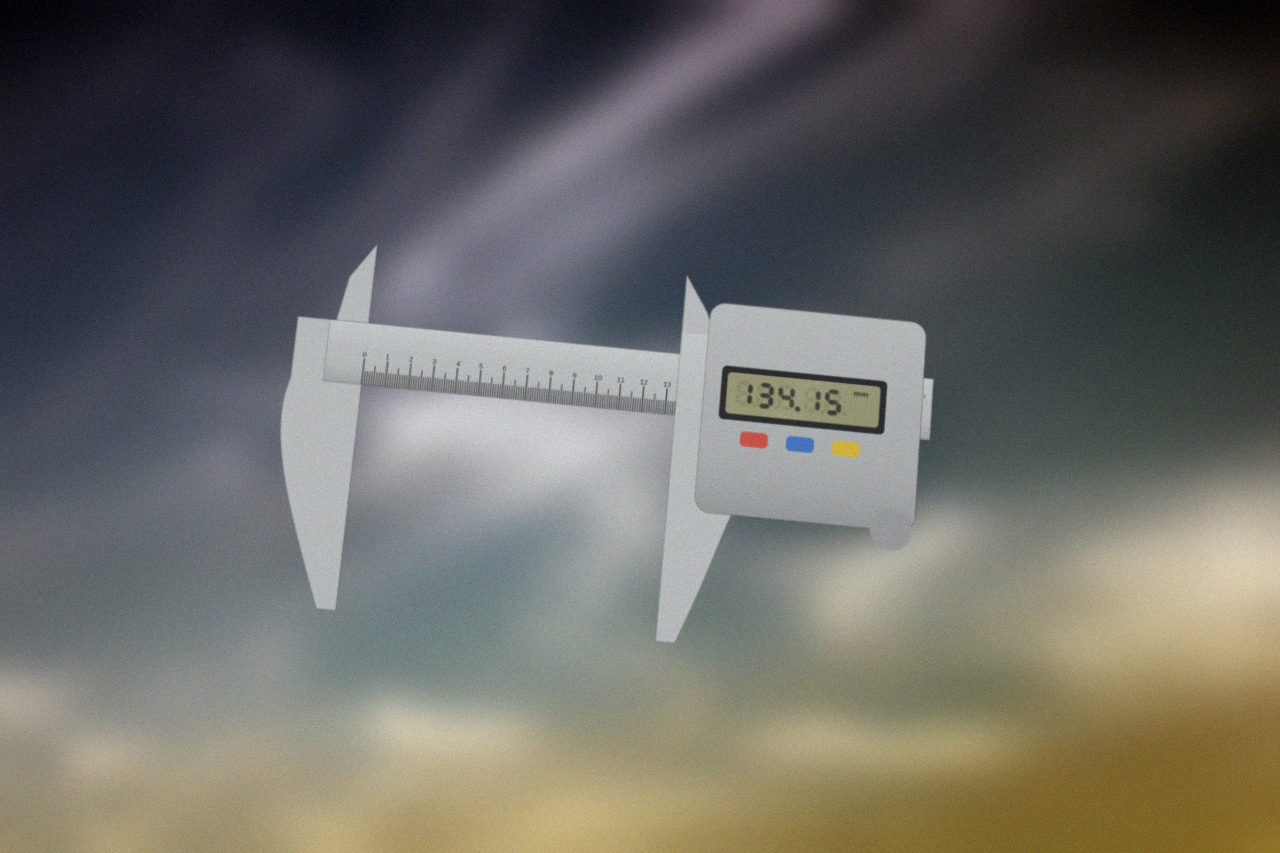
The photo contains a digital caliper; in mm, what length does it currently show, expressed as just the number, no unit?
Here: 134.15
